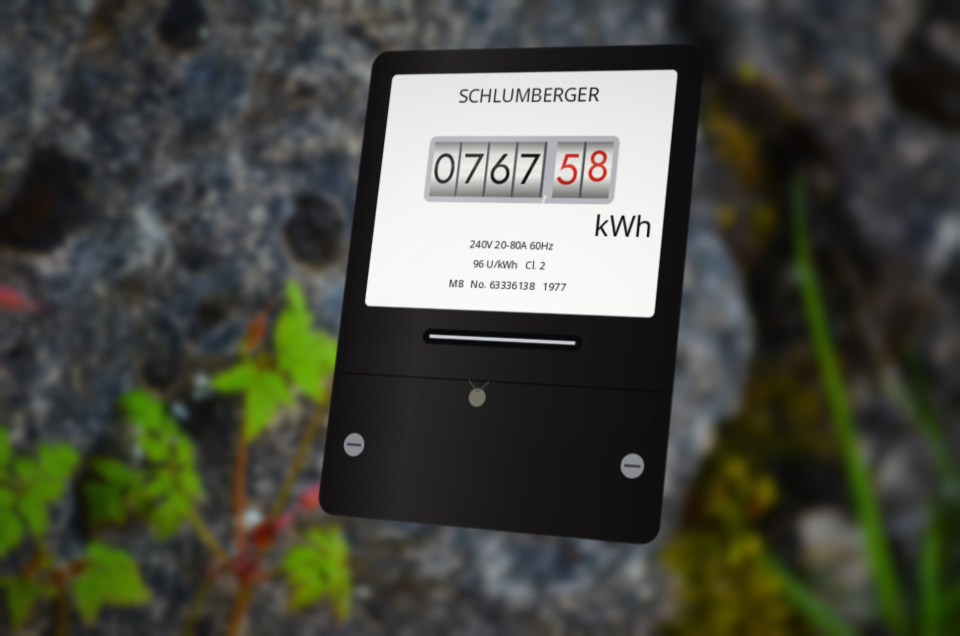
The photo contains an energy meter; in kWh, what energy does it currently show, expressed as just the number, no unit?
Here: 767.58
